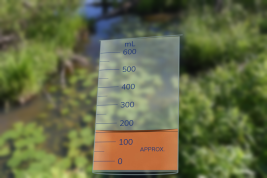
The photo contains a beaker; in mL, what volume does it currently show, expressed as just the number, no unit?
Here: 150
